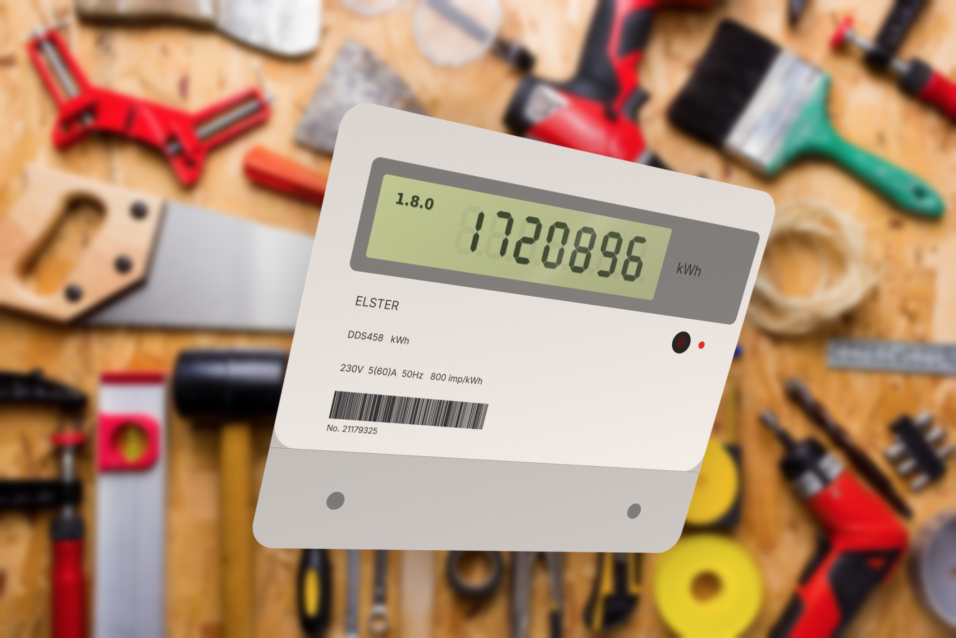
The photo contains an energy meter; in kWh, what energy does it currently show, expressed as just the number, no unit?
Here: 1720896
